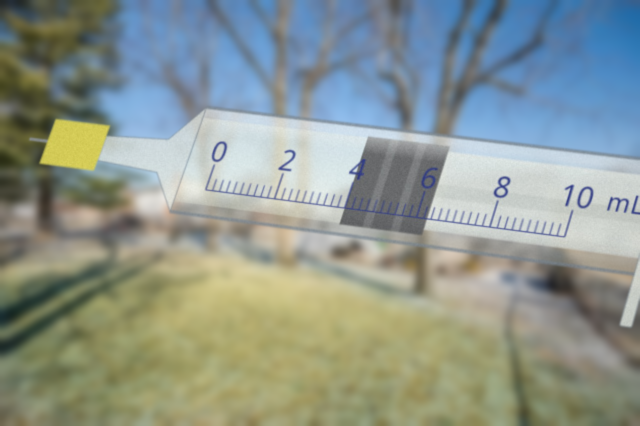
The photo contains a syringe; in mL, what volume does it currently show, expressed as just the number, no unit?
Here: 4
